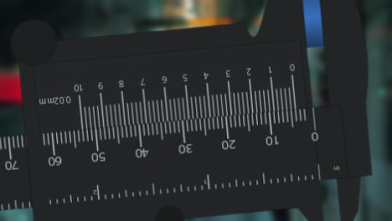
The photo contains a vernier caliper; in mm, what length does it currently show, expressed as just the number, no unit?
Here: 4.0
